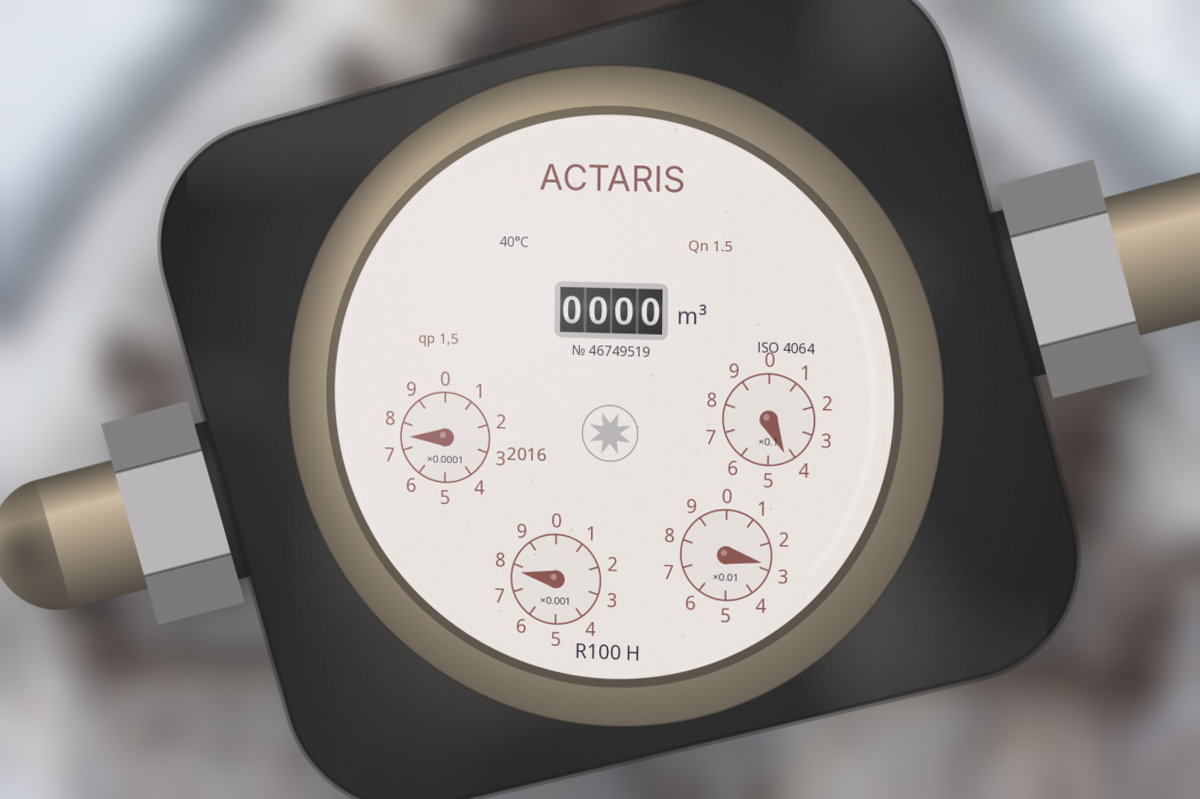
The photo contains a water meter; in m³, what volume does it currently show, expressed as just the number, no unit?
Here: 0.4277
